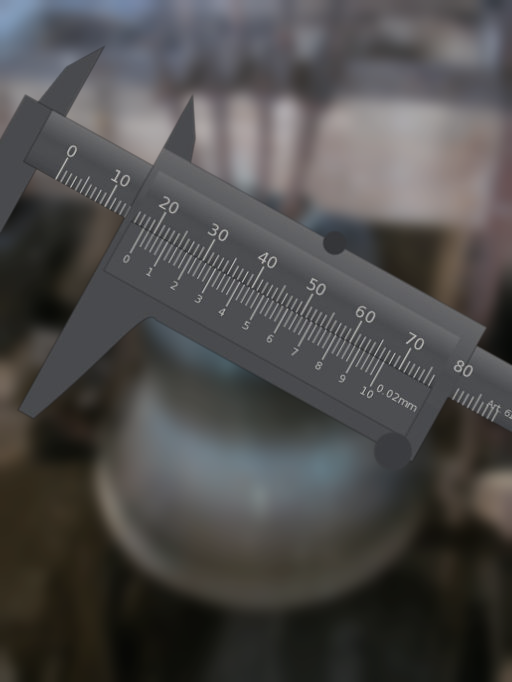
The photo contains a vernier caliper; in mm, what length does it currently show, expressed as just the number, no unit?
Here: 18.0
